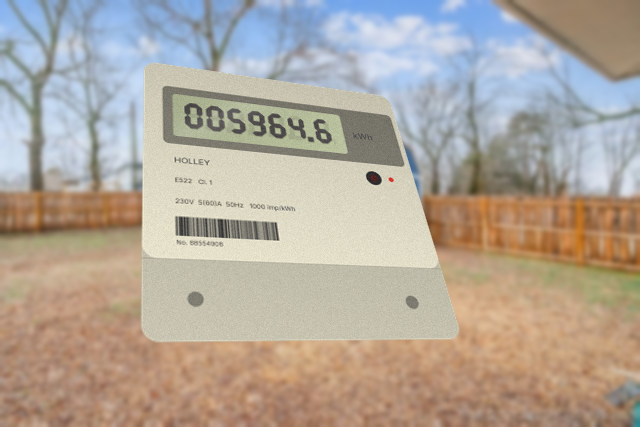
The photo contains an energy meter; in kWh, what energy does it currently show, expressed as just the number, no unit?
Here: 5964.6
